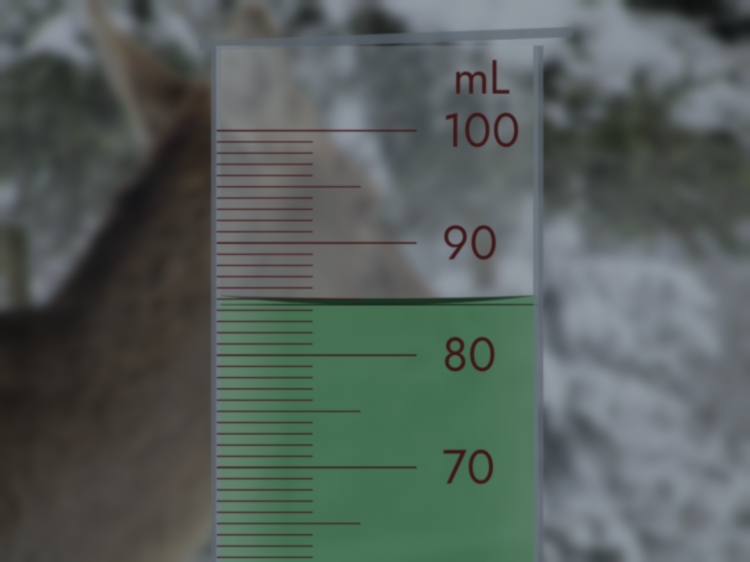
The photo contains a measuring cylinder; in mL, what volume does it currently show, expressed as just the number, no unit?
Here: 84.5
